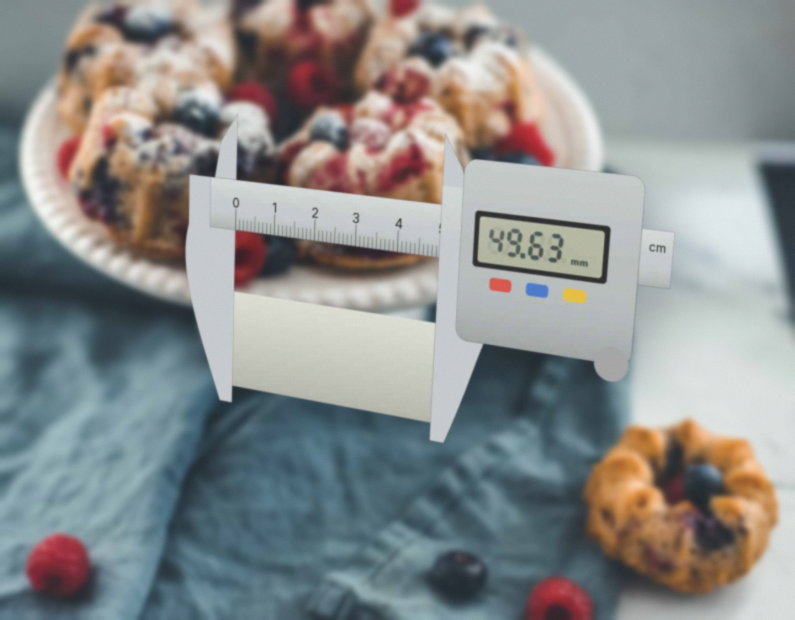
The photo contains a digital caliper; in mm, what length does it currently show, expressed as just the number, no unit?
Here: 49.63
